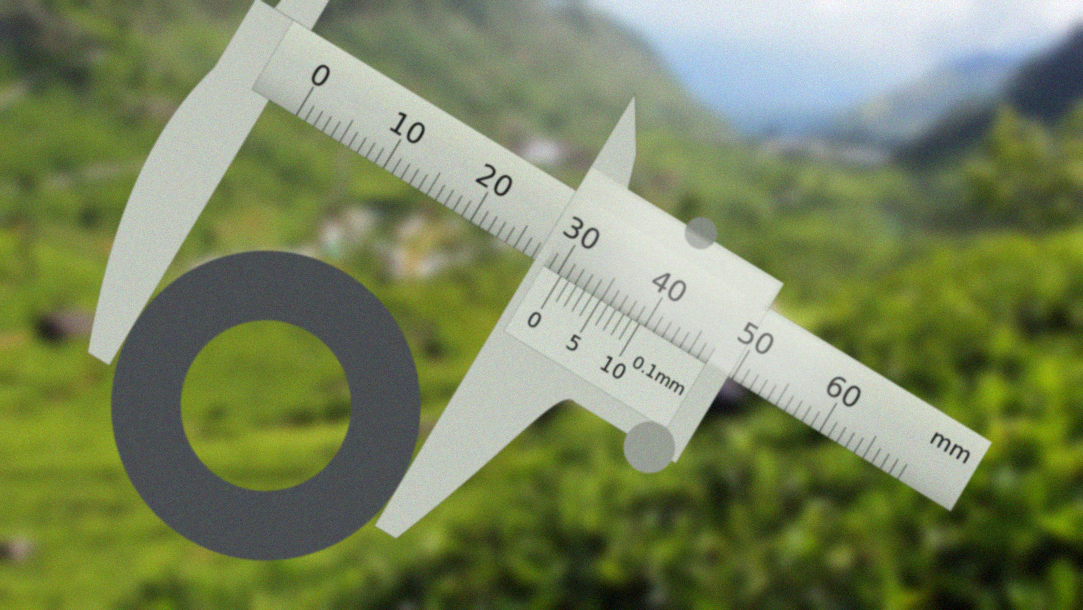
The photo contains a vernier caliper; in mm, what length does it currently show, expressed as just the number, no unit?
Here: 30.4
